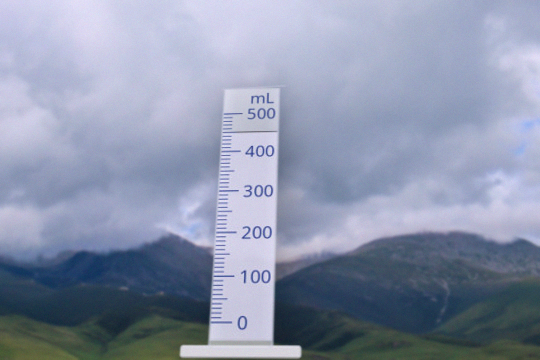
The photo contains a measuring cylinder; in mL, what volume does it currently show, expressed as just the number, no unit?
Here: 450
